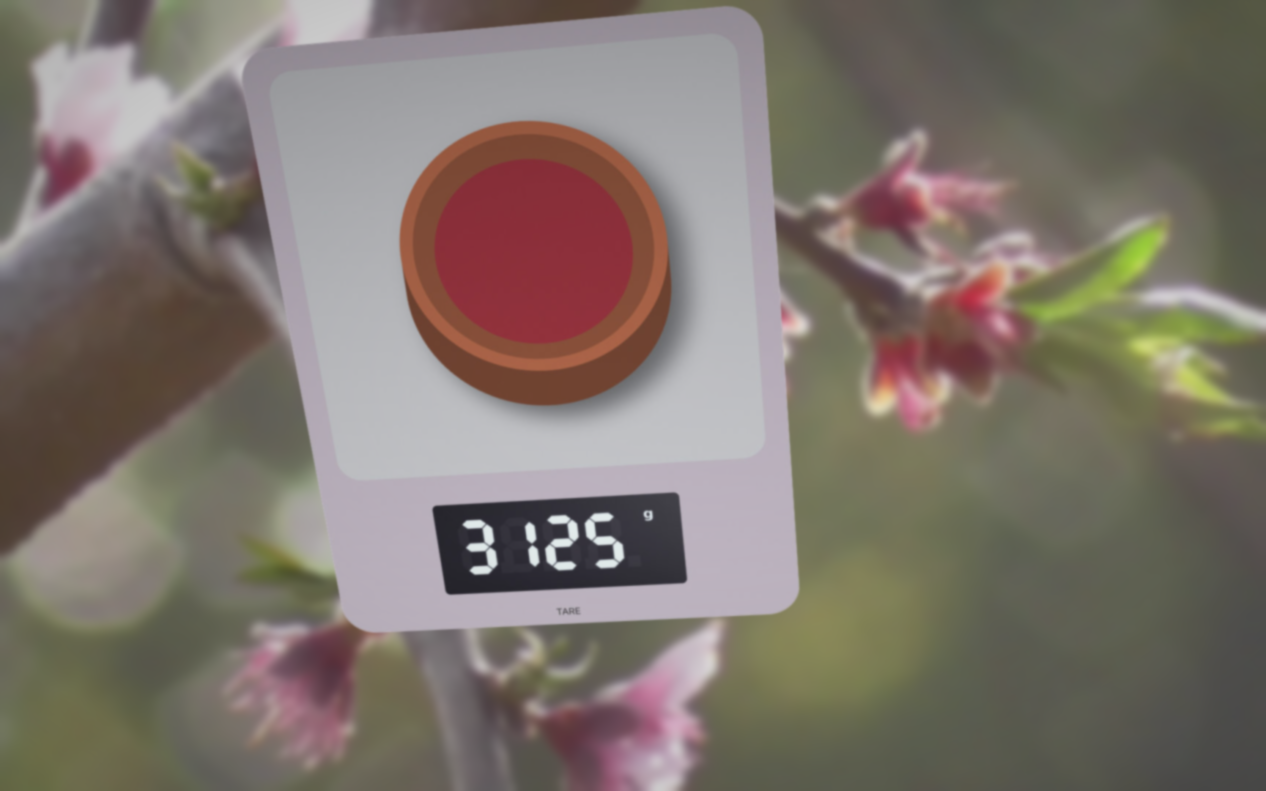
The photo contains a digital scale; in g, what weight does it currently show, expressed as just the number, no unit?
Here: 3125
